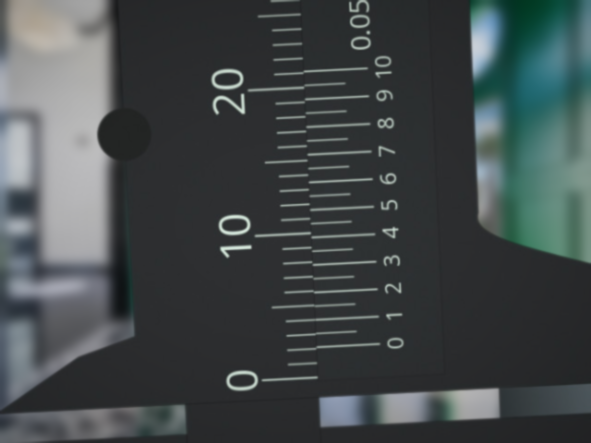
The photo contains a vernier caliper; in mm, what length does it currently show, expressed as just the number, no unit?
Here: 2.1
